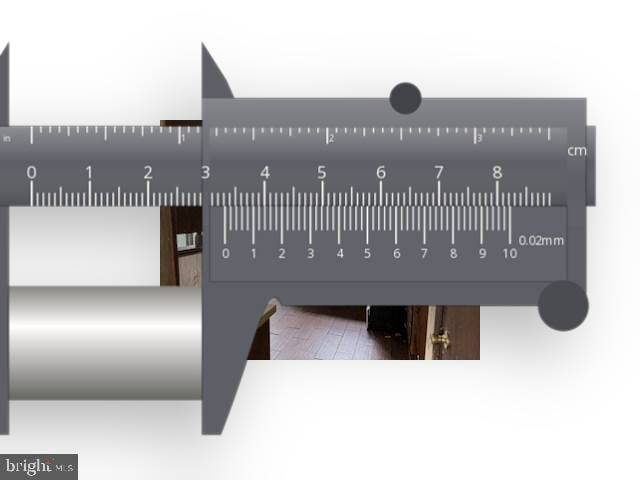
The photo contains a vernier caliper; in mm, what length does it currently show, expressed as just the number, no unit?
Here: 33.2
